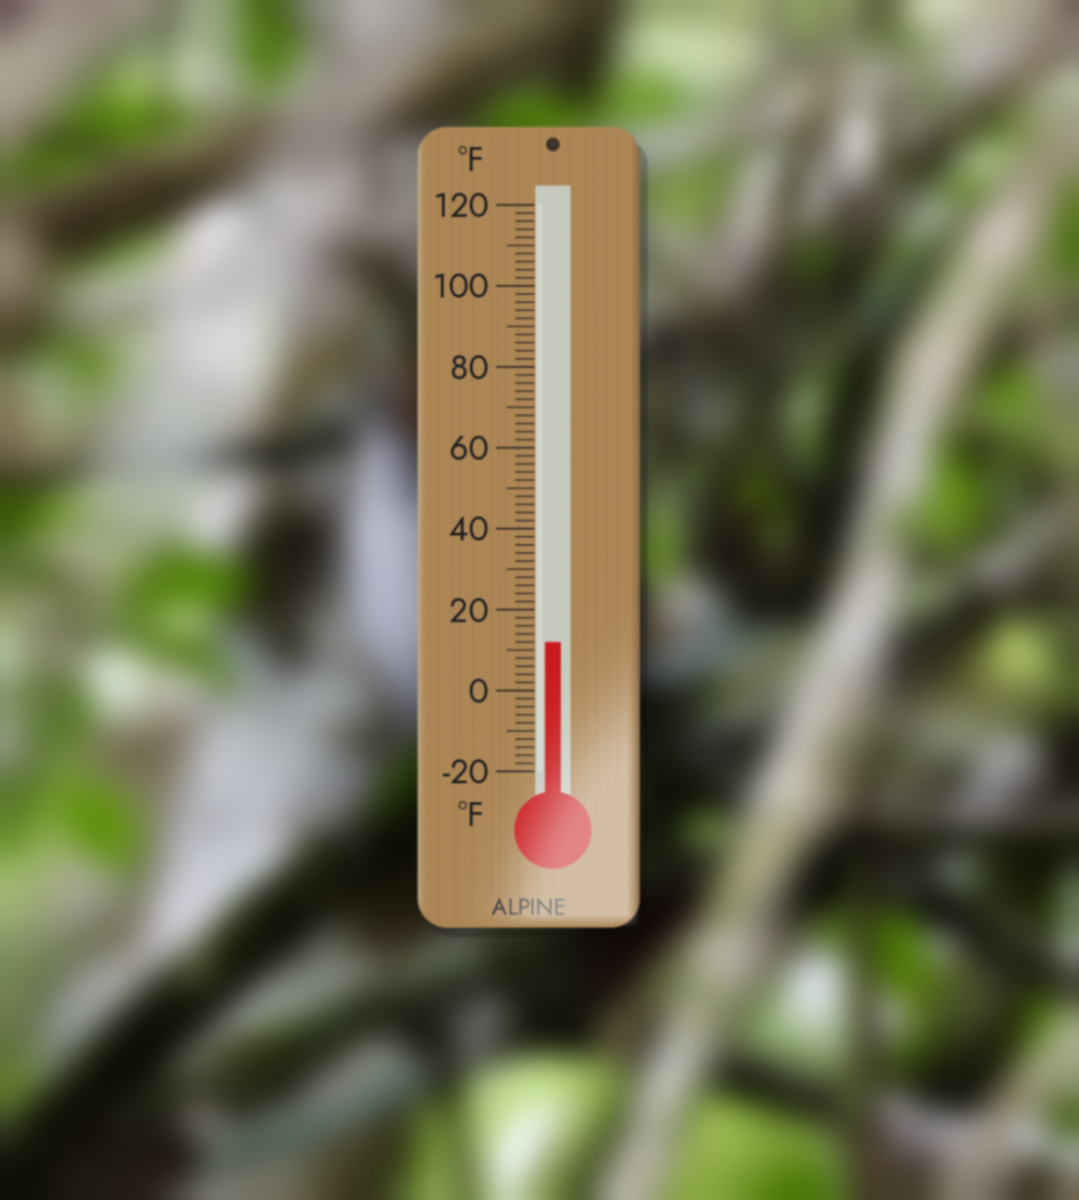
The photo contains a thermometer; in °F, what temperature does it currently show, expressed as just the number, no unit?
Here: 12
